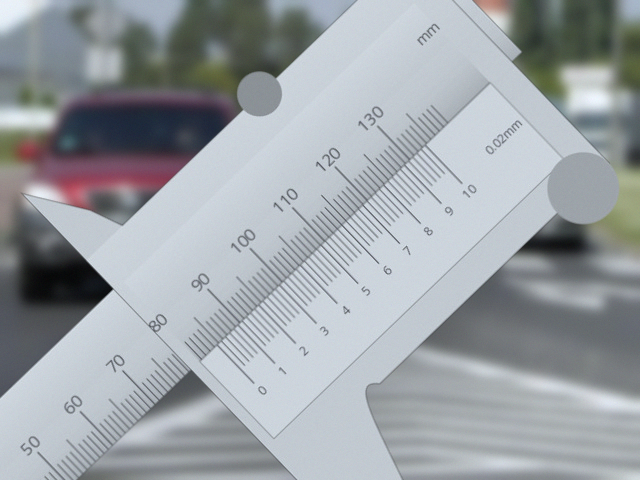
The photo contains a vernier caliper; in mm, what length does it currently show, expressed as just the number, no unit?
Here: 84.6
